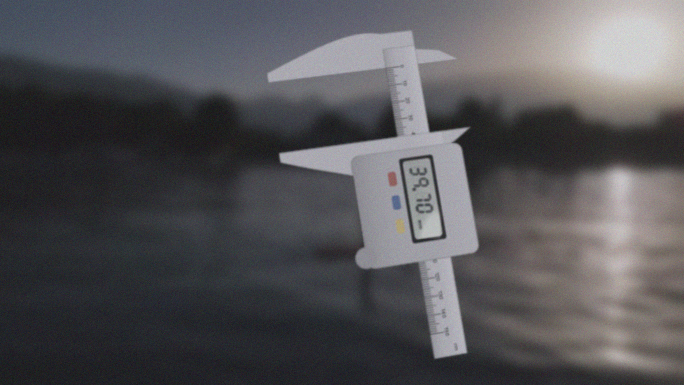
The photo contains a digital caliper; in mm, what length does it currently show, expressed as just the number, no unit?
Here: 39.70
